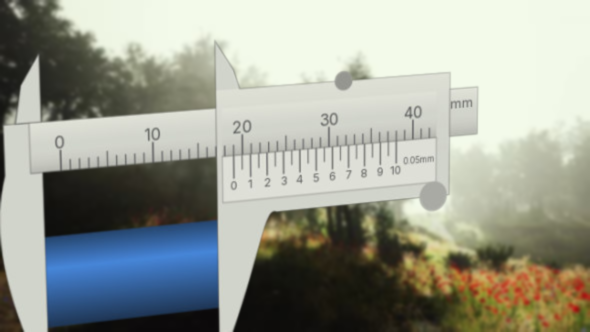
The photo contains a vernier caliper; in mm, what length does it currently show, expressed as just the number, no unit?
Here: 19.0
